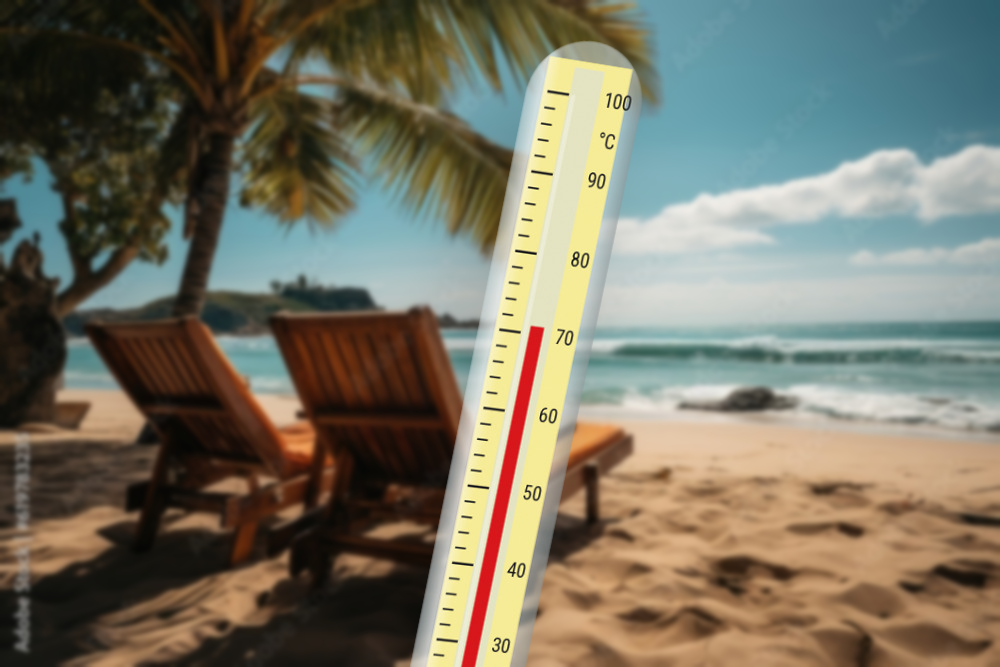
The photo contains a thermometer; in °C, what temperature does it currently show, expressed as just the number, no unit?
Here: 71
